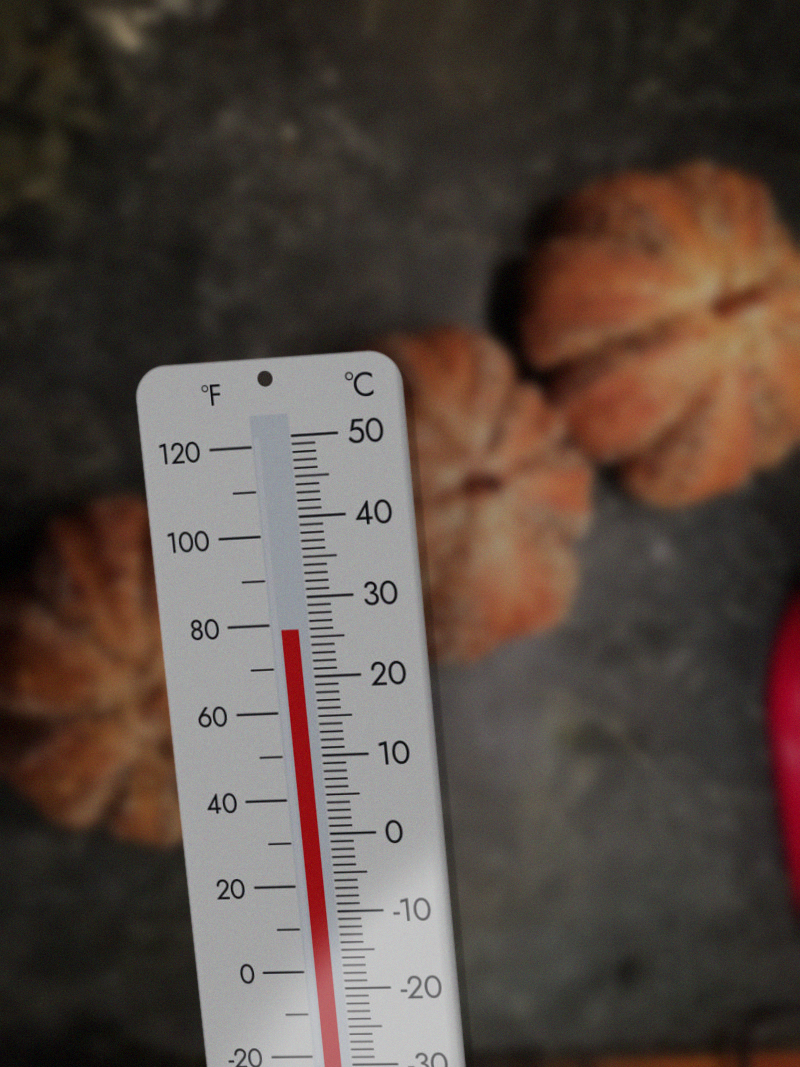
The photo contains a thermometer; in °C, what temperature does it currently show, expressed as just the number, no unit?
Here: 26
